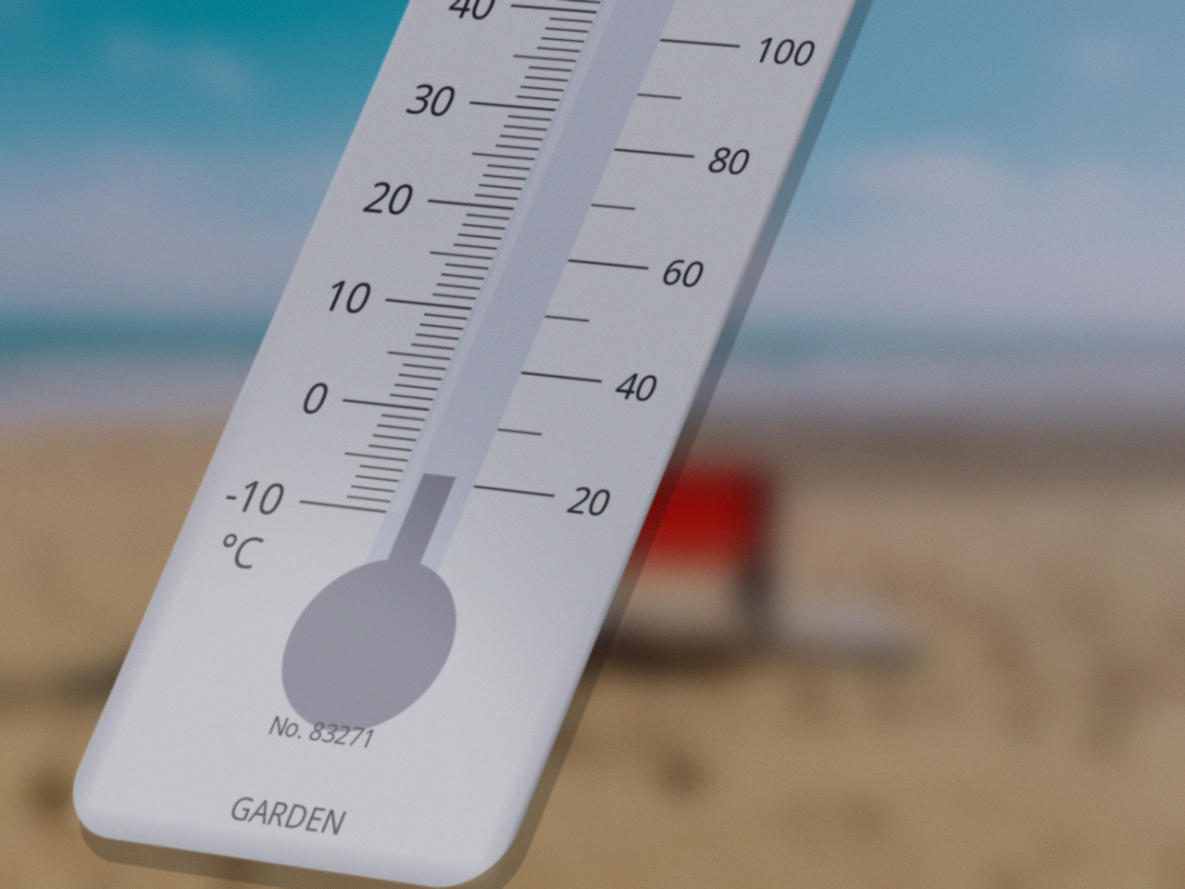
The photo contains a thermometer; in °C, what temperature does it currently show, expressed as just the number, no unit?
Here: -6
